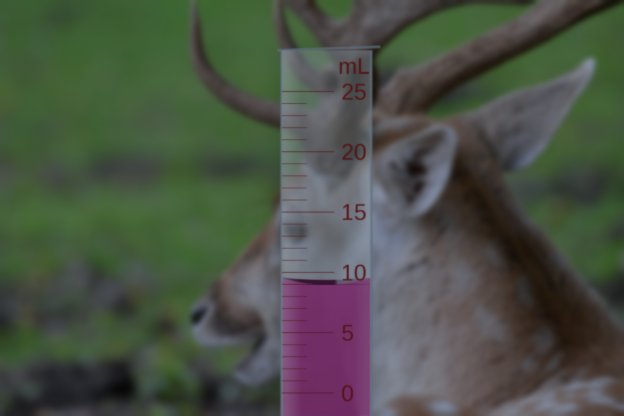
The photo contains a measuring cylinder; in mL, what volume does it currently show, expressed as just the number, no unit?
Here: 9
